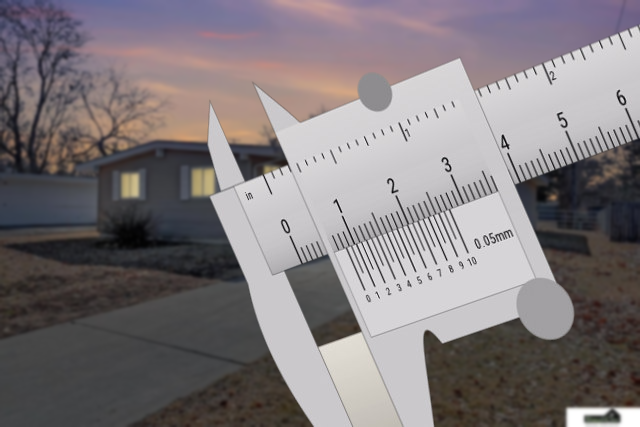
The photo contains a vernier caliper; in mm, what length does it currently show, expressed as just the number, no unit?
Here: 8.4
